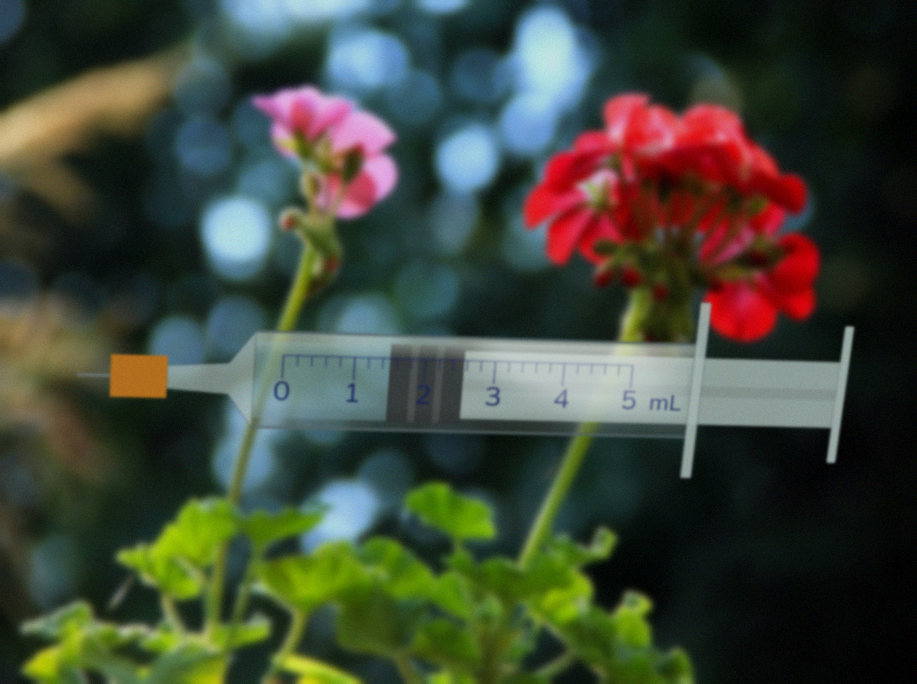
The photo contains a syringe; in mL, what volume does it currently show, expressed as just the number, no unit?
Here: 1.5
